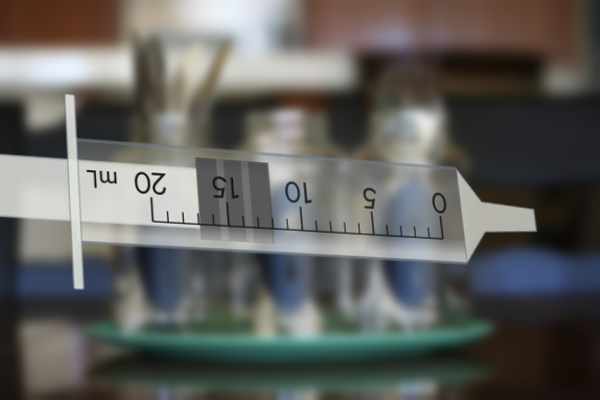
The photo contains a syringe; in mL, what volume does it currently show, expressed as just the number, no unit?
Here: 12
